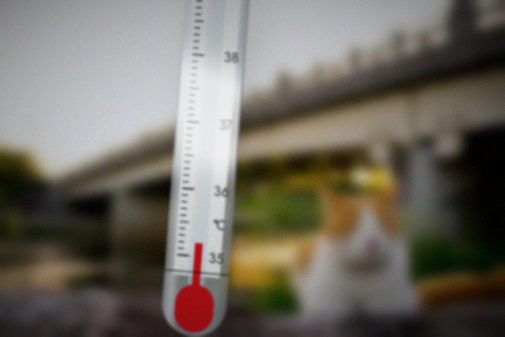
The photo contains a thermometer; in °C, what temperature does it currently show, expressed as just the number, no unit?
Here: 35.2
